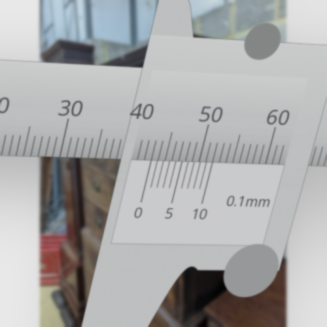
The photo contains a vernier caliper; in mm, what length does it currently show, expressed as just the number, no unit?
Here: 43.0
